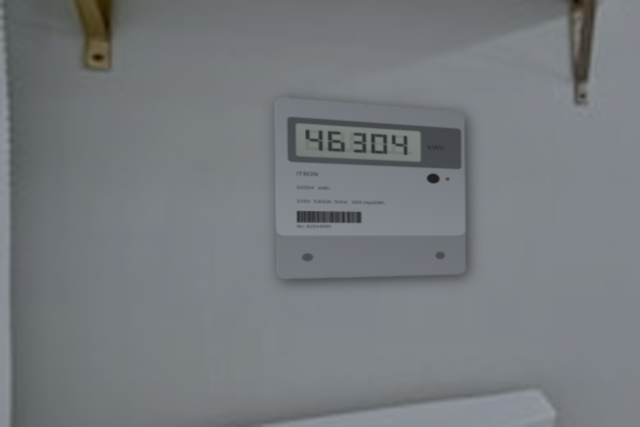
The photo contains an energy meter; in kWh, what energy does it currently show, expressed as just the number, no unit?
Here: 46304
